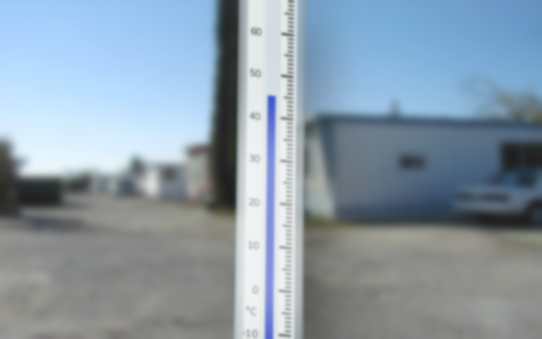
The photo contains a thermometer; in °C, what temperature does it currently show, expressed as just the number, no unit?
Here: 45
